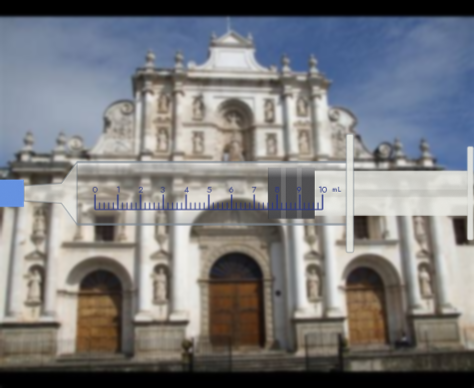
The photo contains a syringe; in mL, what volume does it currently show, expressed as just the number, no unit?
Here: 7.6
